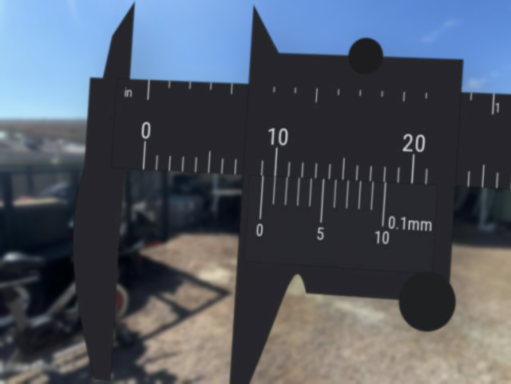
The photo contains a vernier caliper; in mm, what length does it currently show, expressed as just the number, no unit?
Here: 9.1
